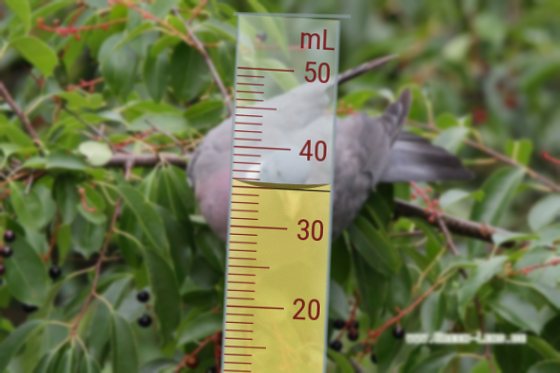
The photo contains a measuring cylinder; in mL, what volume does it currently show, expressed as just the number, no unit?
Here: 35
